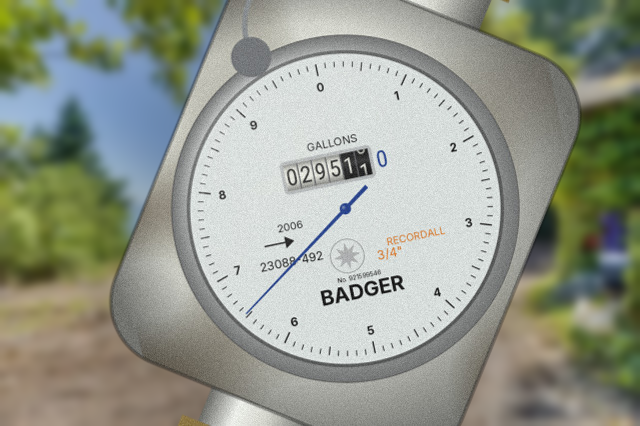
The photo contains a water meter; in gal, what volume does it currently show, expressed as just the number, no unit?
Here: 295106.5
